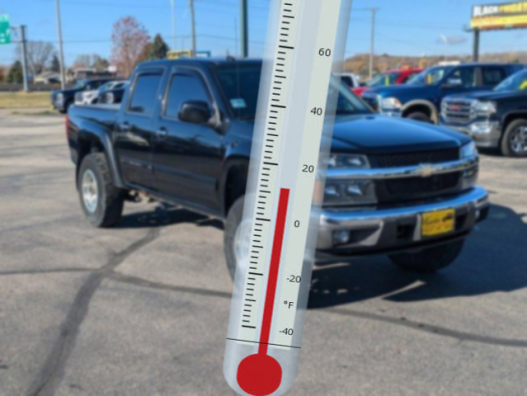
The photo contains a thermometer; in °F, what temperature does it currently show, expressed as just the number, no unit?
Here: 12
